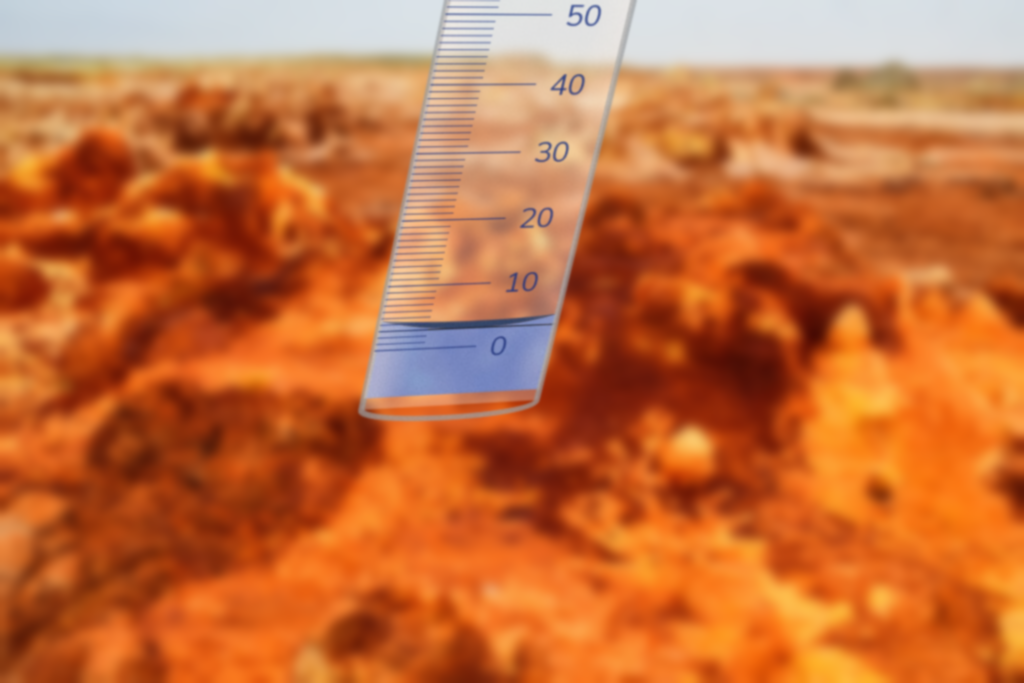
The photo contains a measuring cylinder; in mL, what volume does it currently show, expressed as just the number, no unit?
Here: 3
